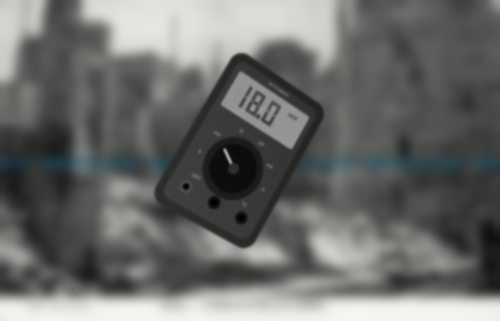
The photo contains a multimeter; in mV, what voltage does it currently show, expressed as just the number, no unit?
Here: 18.0
